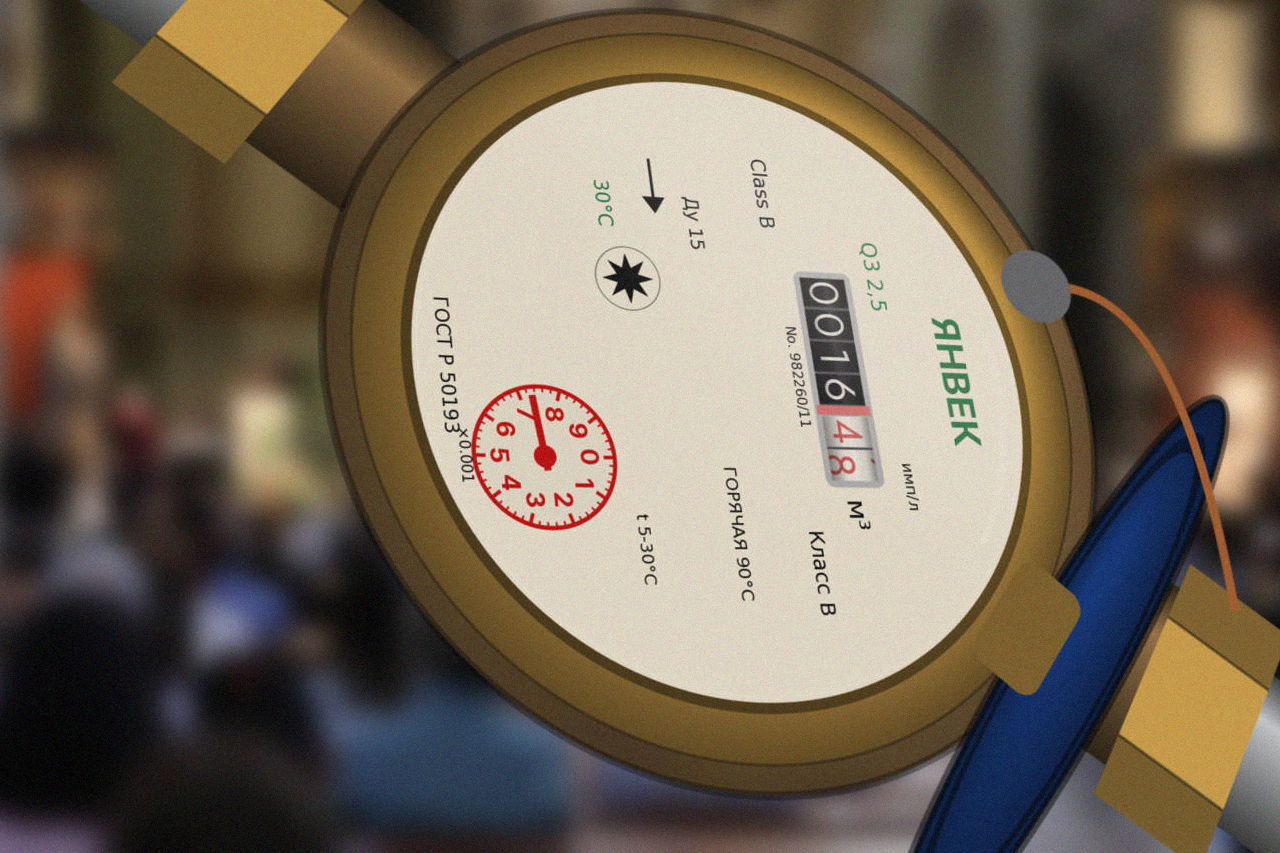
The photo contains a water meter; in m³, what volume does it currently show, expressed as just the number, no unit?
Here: 16.477
